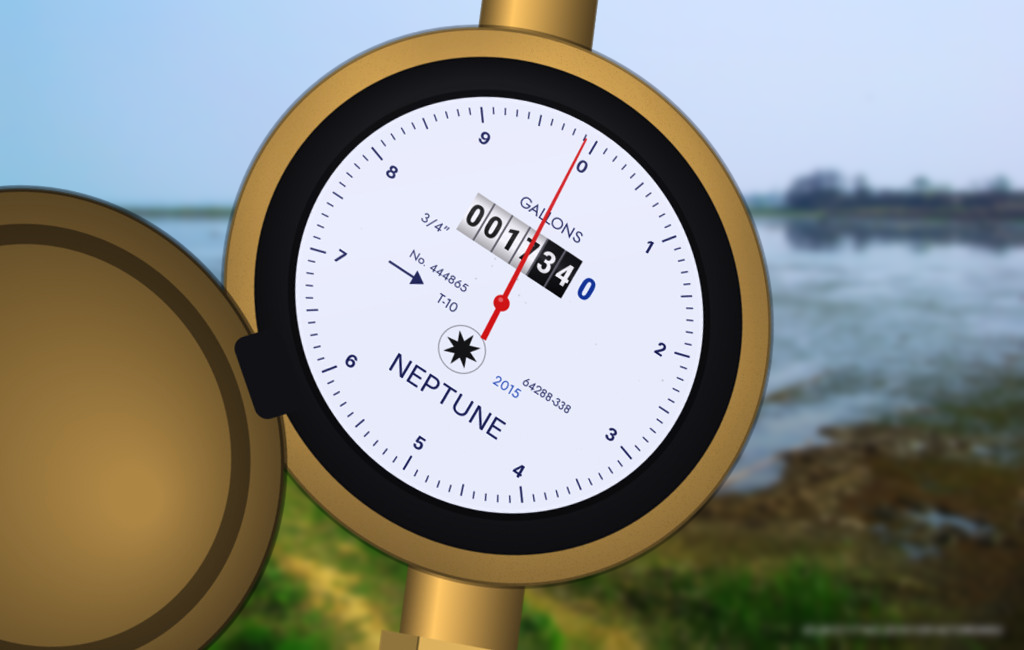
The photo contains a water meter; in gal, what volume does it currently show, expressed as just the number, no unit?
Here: 17339.9
